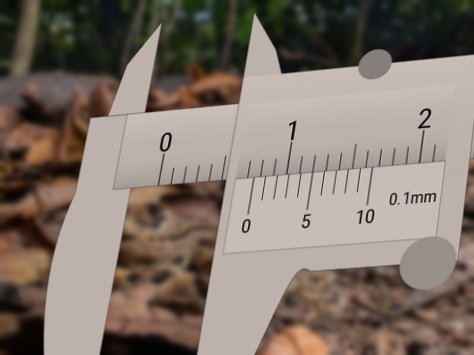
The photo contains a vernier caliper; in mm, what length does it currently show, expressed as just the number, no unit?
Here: 7.5
